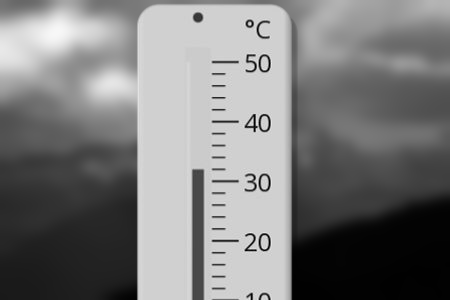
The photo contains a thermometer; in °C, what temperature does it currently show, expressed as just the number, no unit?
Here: 32
